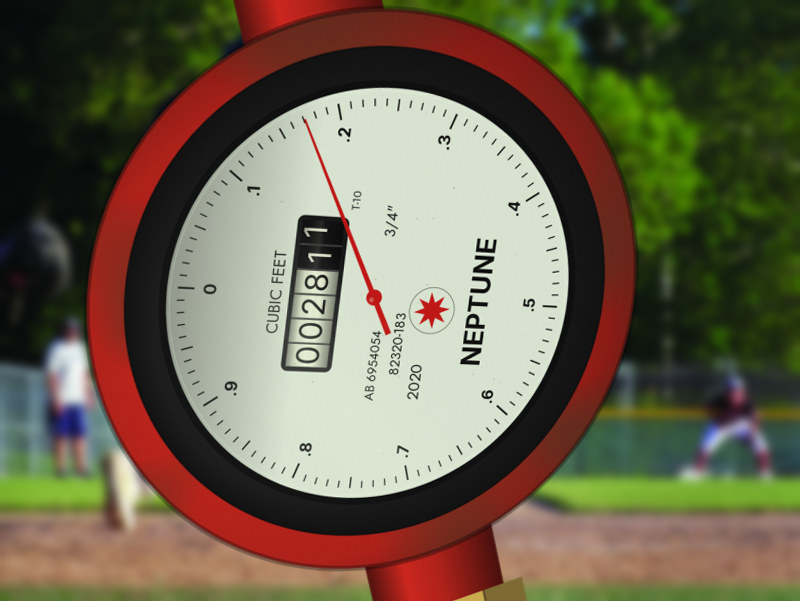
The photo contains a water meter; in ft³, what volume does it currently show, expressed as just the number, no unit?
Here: 2811.17
